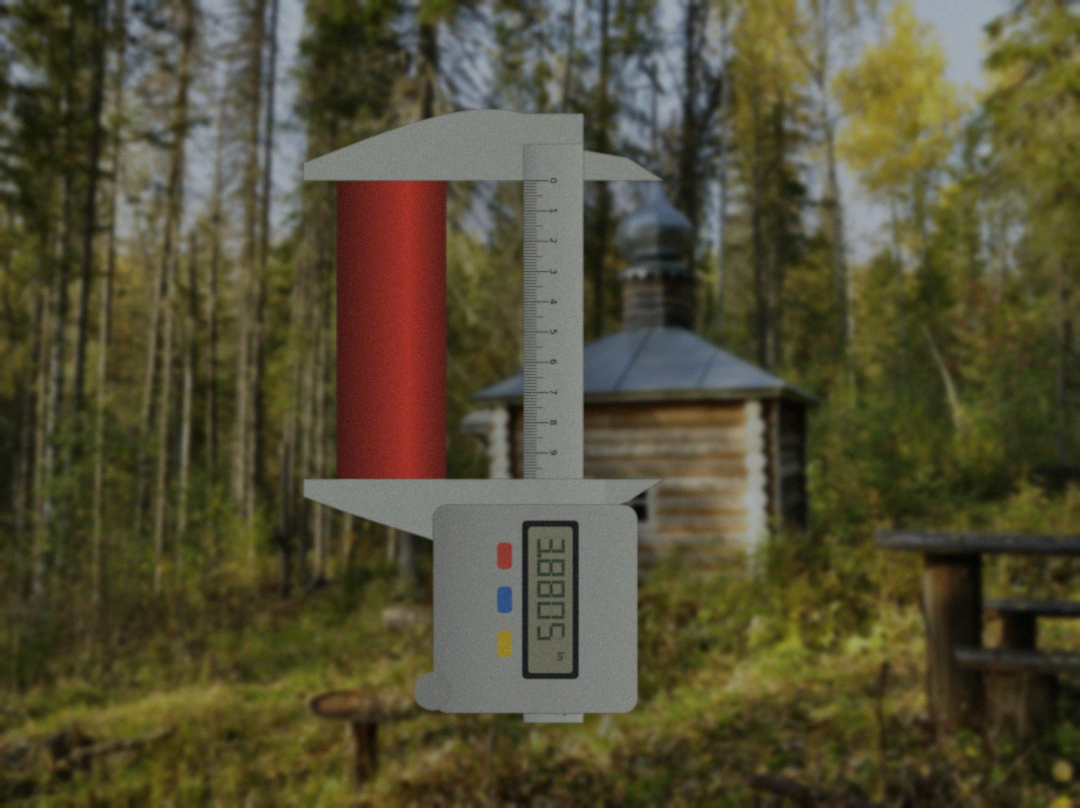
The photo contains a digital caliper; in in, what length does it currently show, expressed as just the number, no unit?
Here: 3.8805
